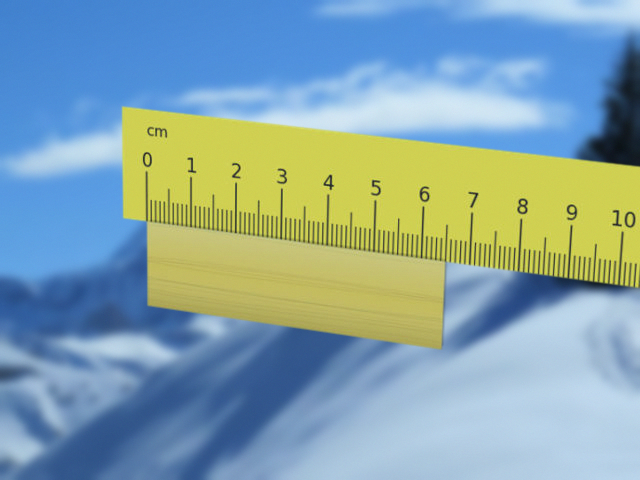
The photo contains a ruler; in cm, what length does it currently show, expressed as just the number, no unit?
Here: 6.5
